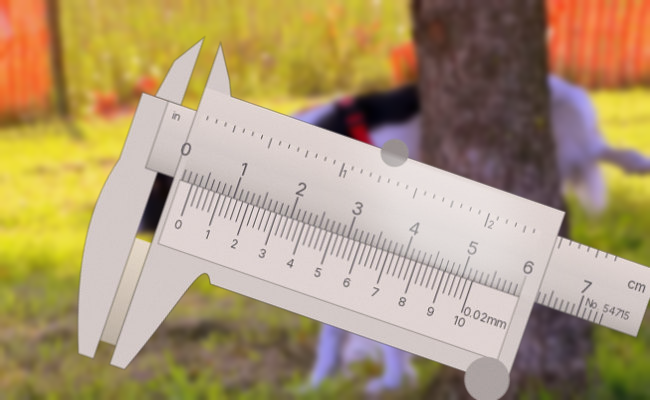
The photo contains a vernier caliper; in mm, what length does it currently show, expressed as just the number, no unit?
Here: 2.8
